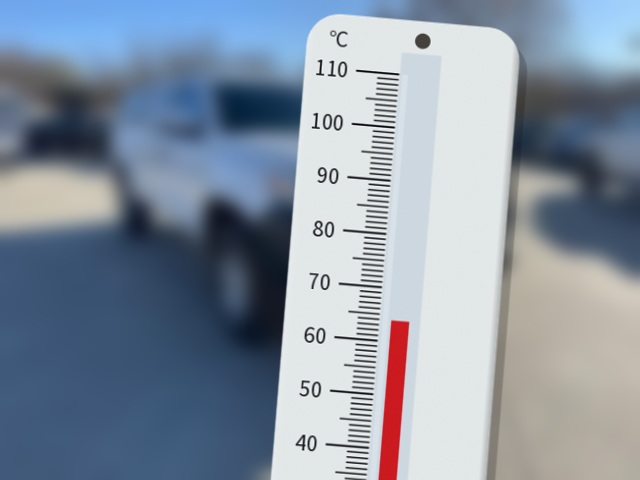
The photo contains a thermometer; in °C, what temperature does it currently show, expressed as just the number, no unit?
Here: 64
